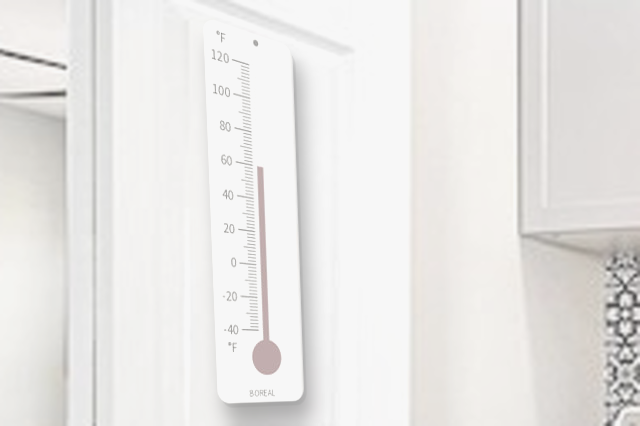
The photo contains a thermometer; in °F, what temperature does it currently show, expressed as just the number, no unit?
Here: 60
